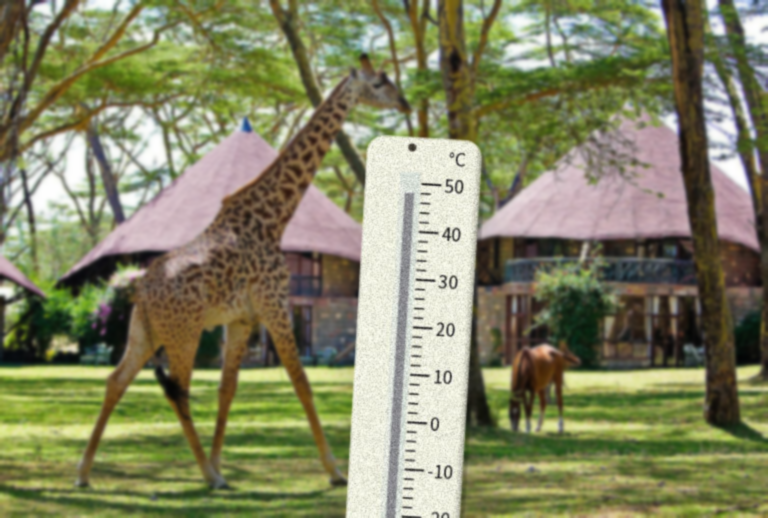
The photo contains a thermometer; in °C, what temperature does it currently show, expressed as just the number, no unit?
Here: 48
